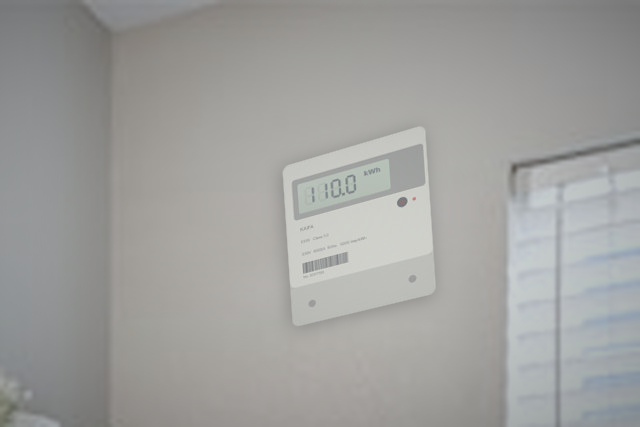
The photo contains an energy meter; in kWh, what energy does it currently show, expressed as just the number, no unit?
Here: 110.0
